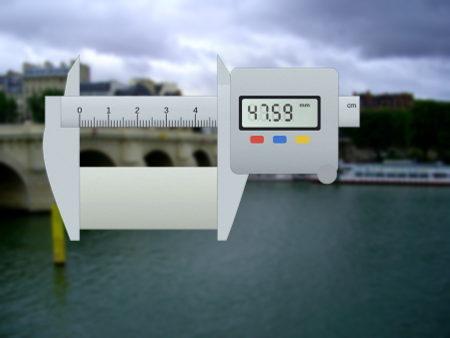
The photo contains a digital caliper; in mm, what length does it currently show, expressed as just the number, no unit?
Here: 47.59
